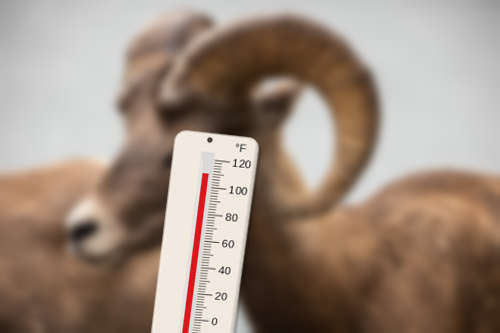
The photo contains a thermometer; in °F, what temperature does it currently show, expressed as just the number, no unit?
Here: 110
